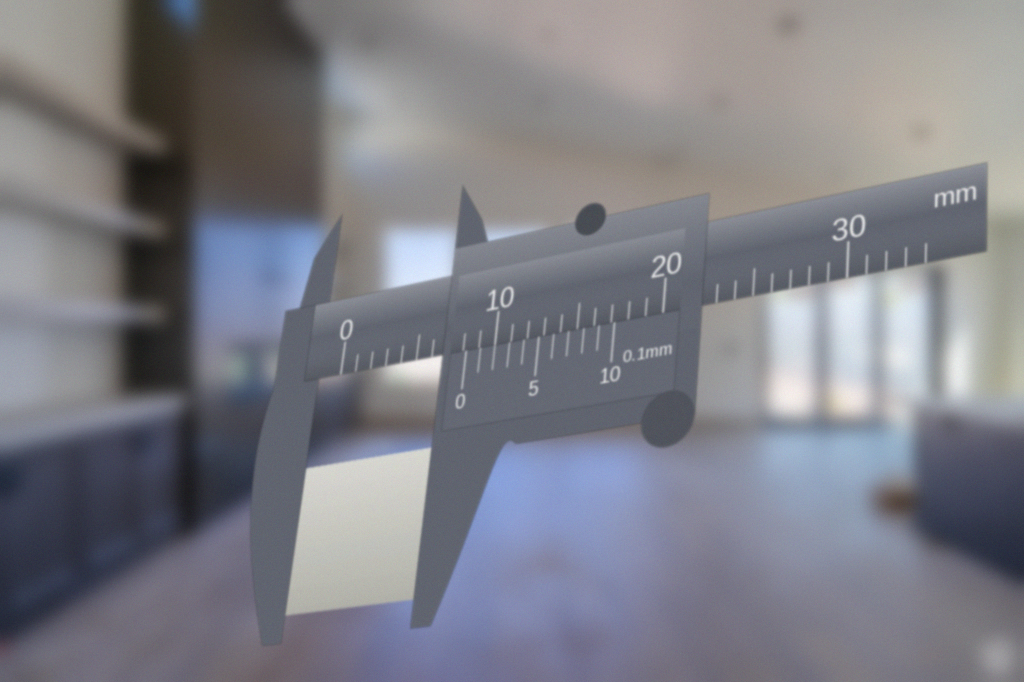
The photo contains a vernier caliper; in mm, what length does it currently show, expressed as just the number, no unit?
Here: 8.2
